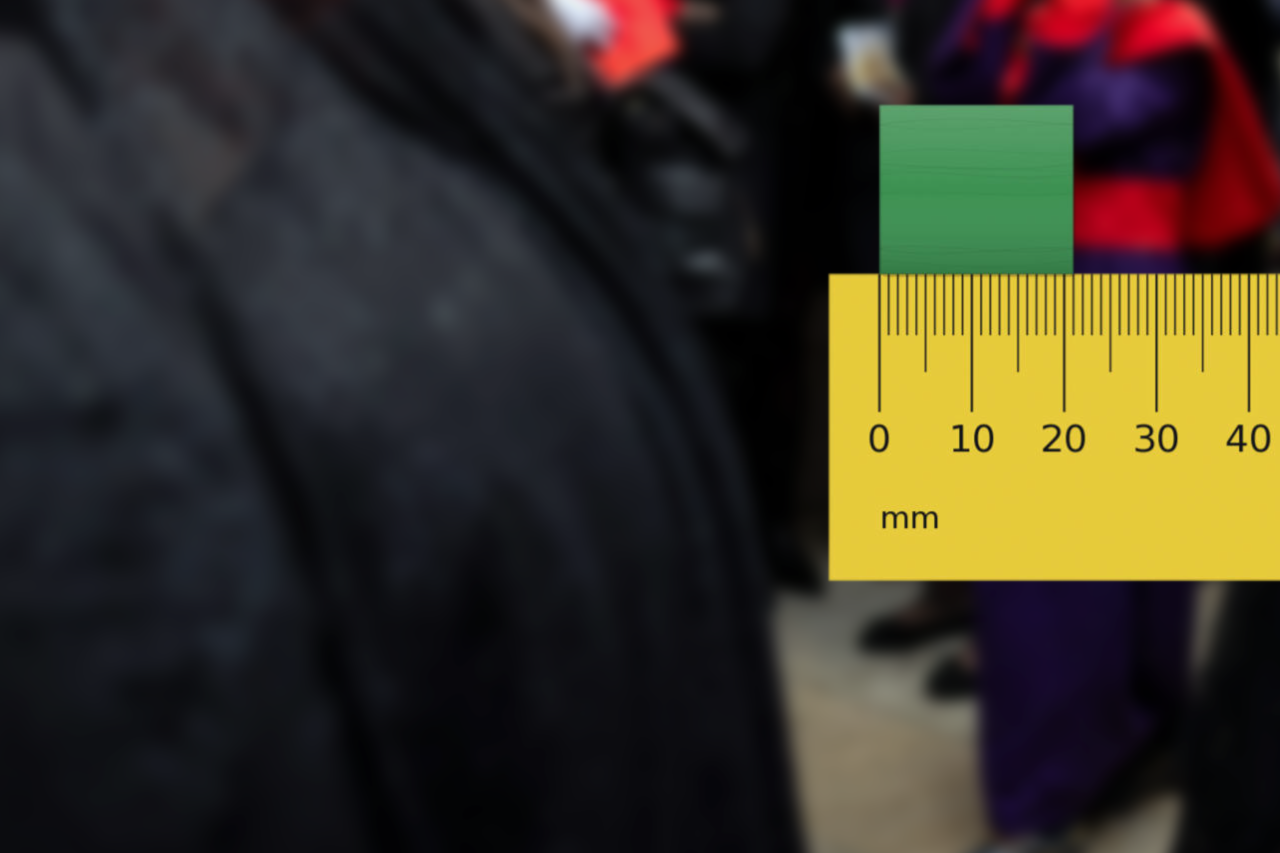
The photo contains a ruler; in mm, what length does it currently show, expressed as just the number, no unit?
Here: 21
